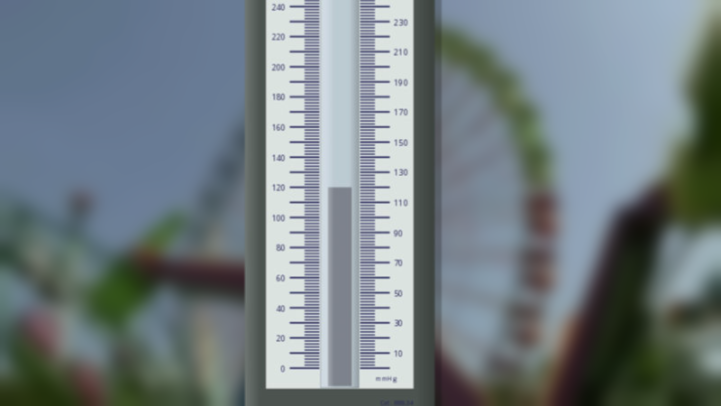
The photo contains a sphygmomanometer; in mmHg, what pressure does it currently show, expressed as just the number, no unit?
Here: 120
